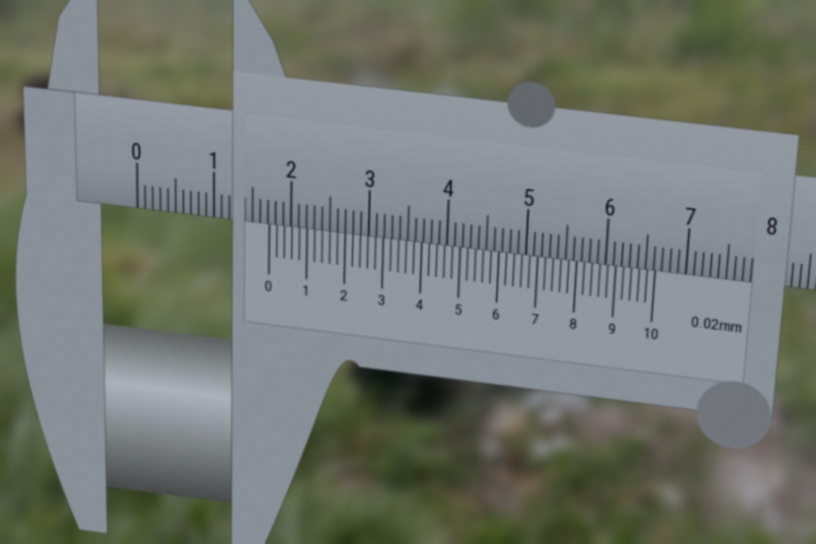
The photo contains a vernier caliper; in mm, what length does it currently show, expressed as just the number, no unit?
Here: 17.2
